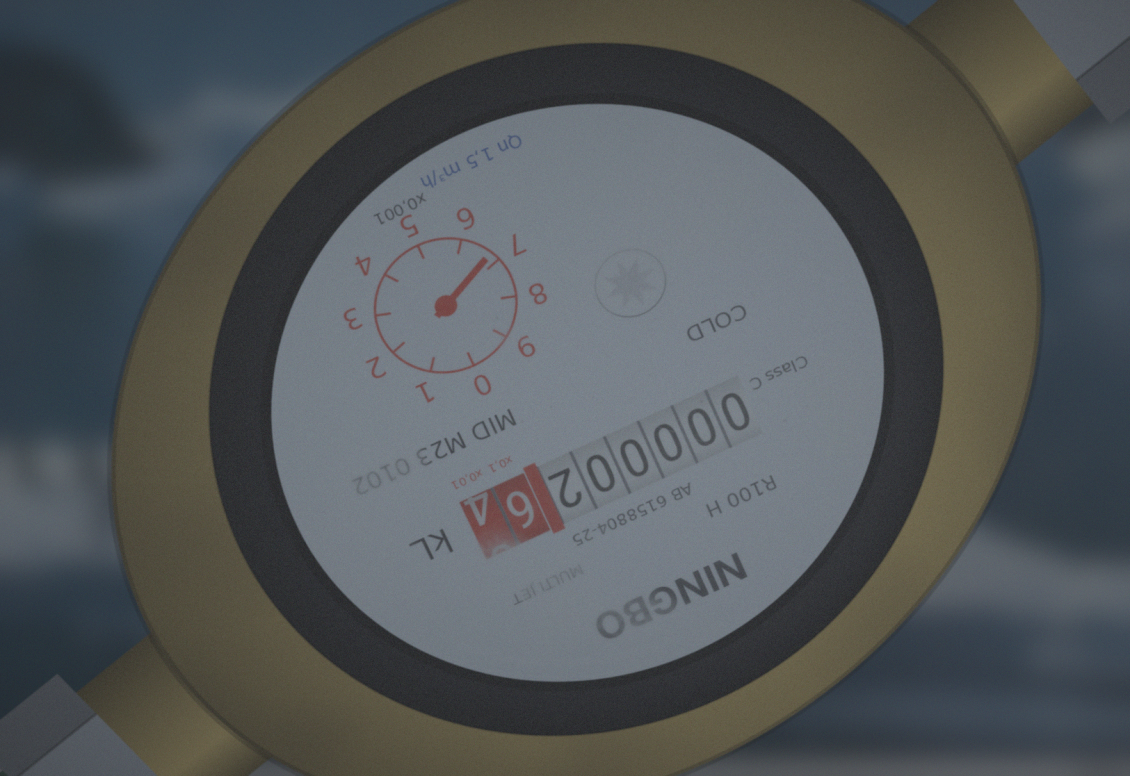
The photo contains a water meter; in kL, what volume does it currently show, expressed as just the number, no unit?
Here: 2.636
